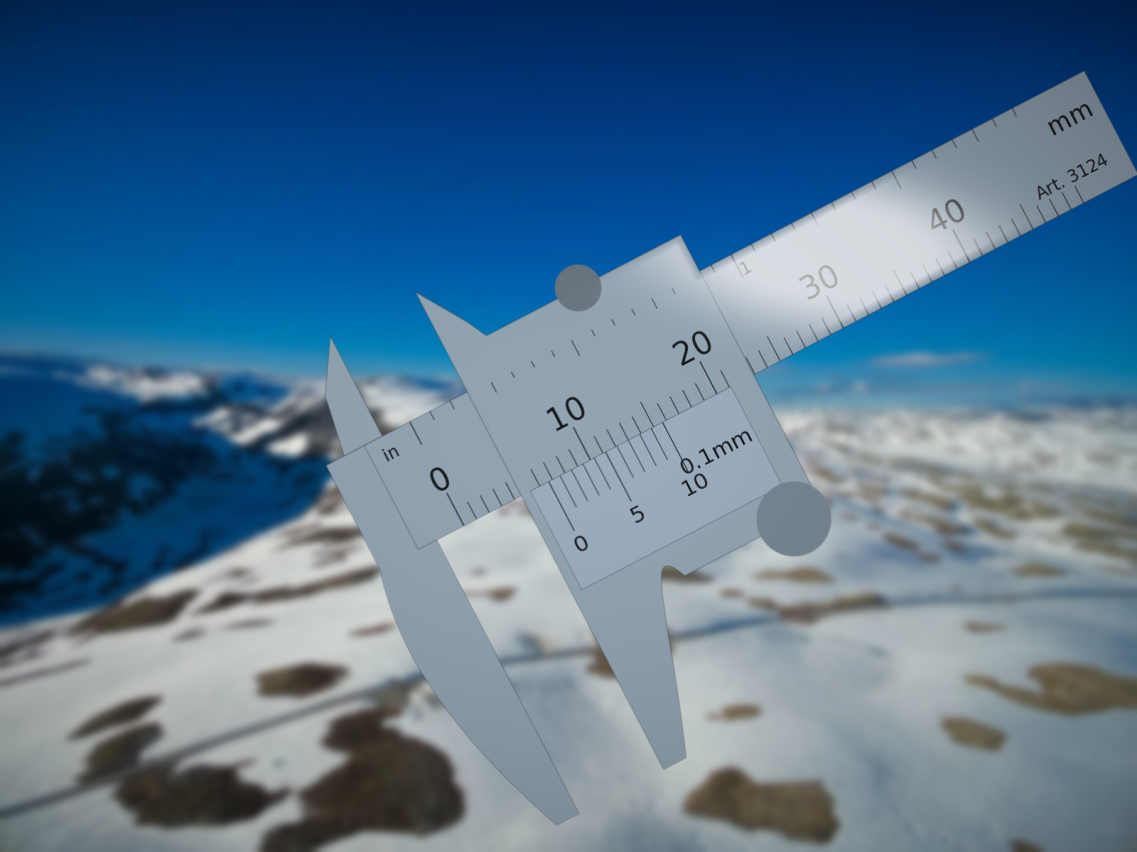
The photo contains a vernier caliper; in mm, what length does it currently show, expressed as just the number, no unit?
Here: 6.7
